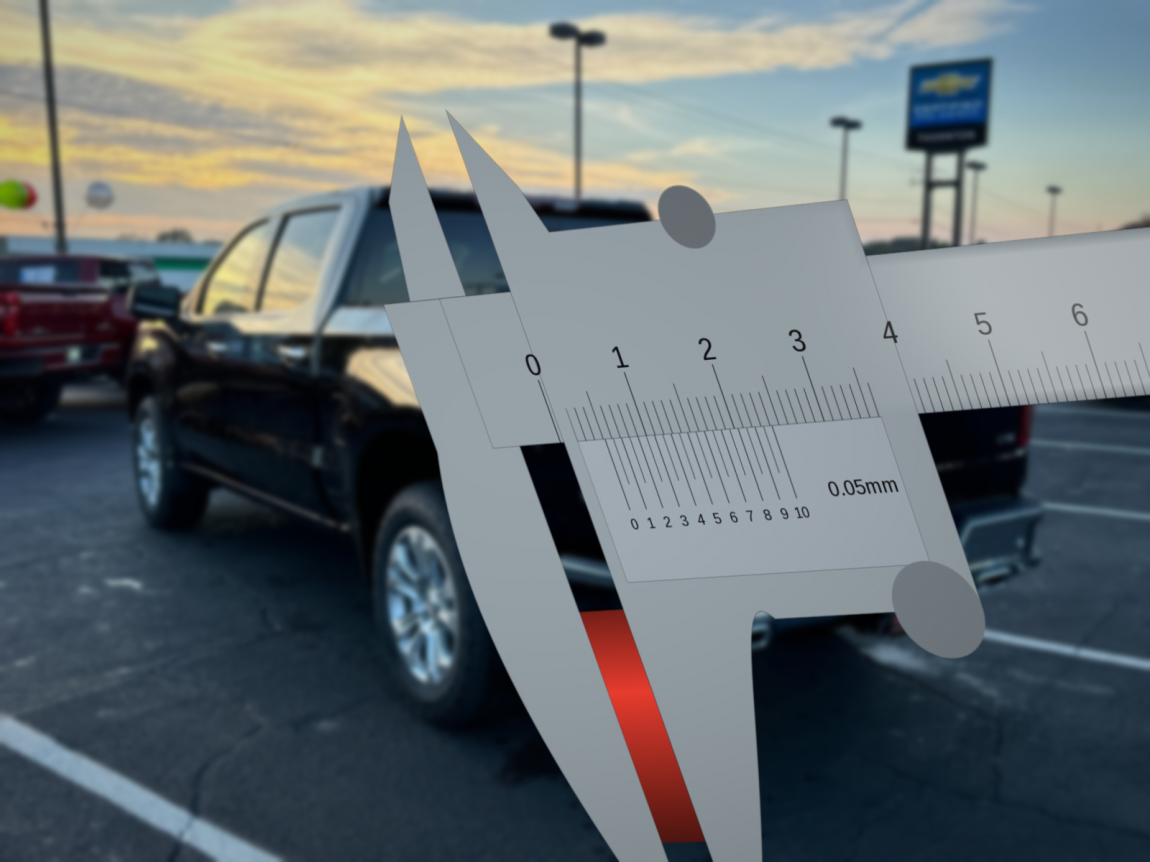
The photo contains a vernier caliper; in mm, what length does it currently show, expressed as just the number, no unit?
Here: 5.2
